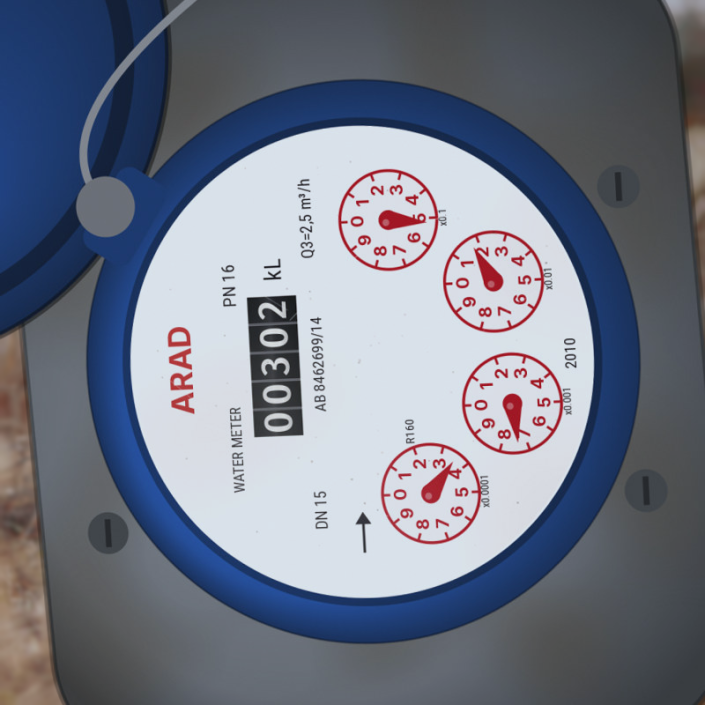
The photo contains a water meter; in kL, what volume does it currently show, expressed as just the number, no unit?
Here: 302.5173
